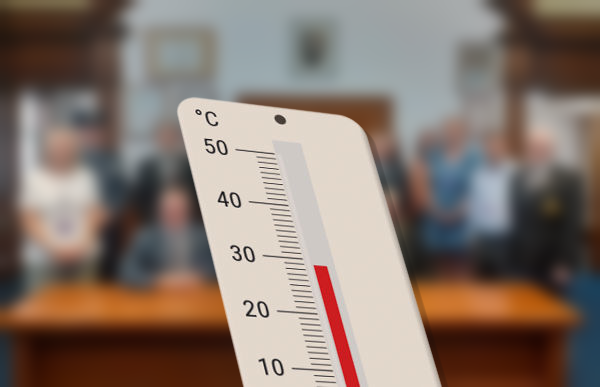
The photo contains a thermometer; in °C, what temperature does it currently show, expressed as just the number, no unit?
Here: 29
